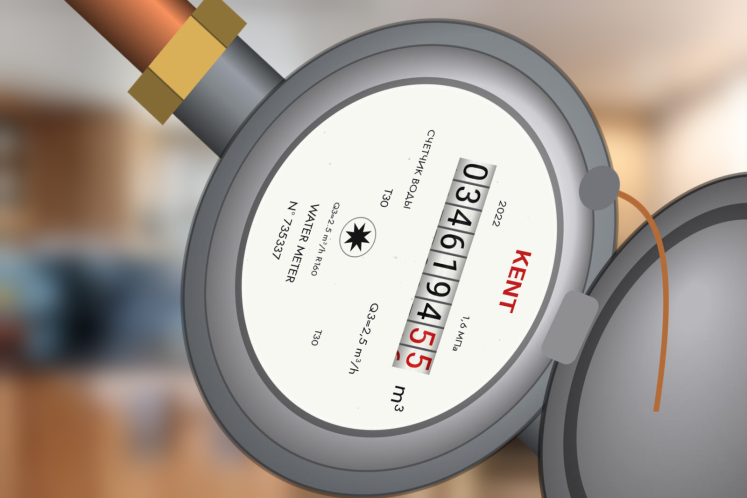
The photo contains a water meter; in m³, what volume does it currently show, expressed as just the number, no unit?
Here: 346194.55
